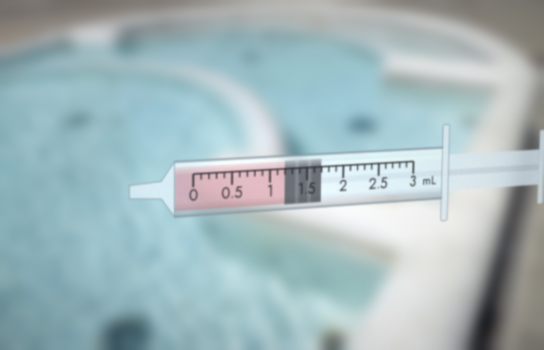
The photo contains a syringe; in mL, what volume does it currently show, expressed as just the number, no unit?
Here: 1.2
